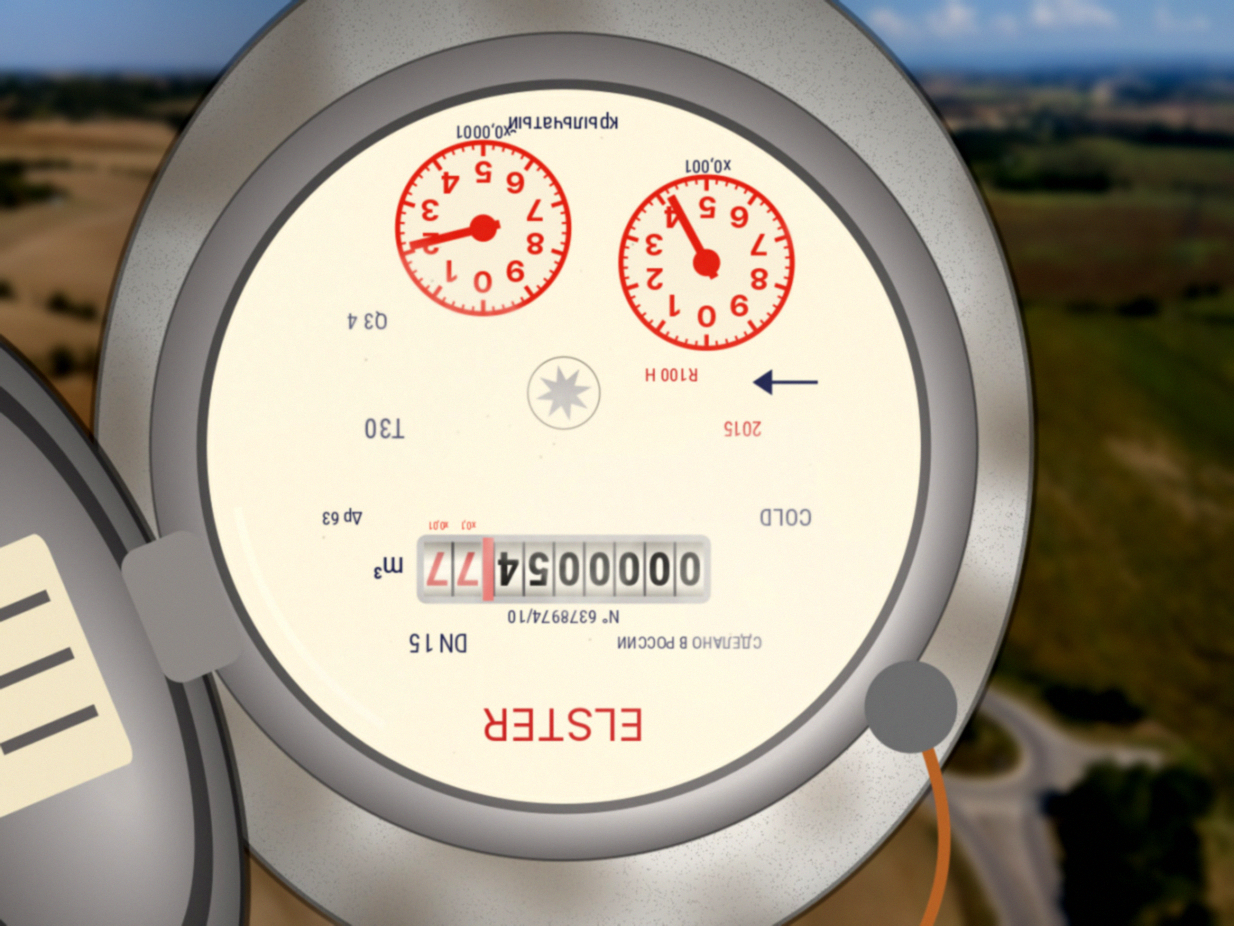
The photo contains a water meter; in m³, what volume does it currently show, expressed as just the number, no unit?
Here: 54.7742
